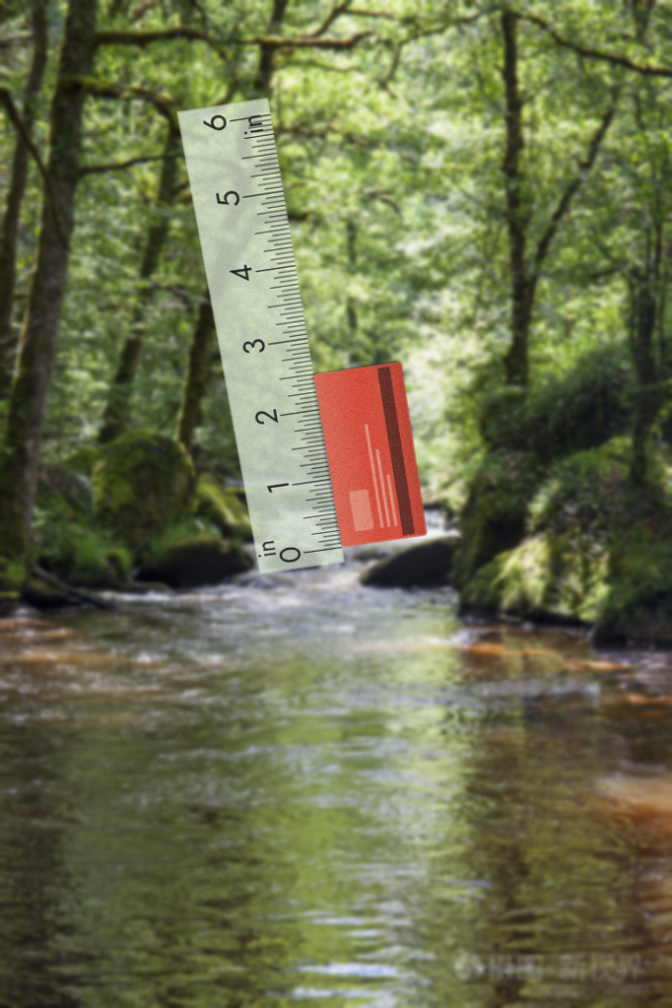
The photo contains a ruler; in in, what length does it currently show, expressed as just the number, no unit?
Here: 2.5
